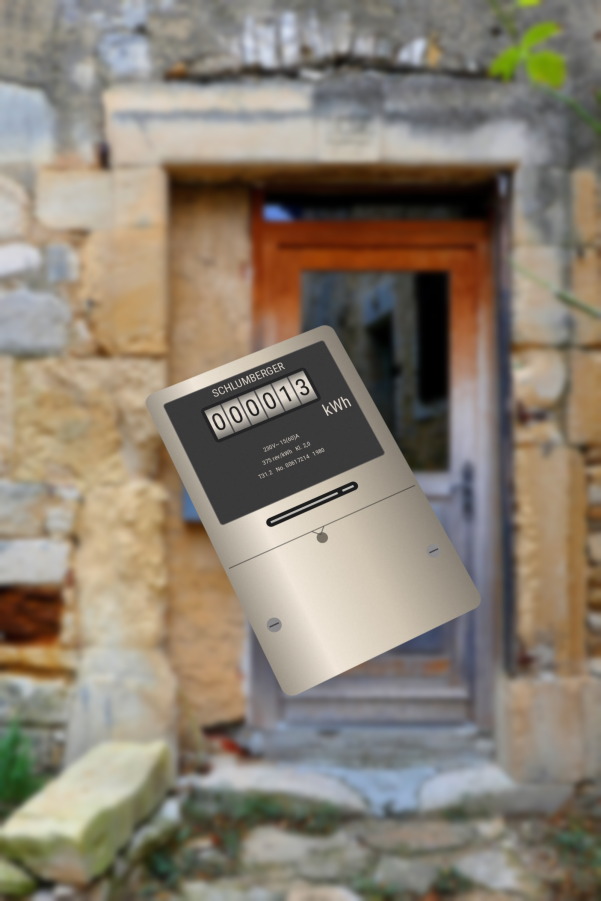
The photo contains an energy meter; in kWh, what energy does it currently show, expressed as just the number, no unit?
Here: 13
